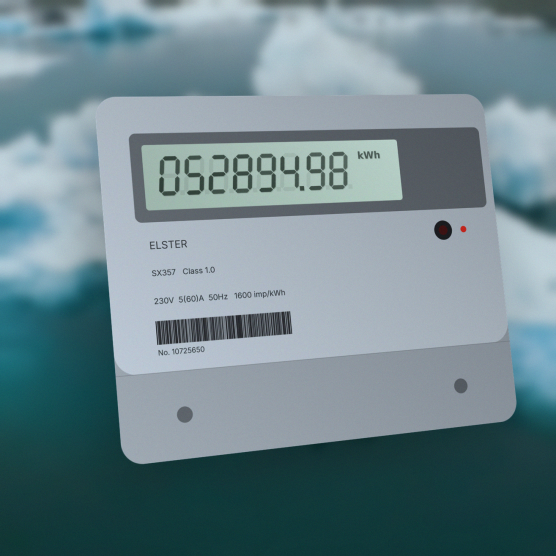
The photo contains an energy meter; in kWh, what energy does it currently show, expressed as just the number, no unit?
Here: 52894.98
